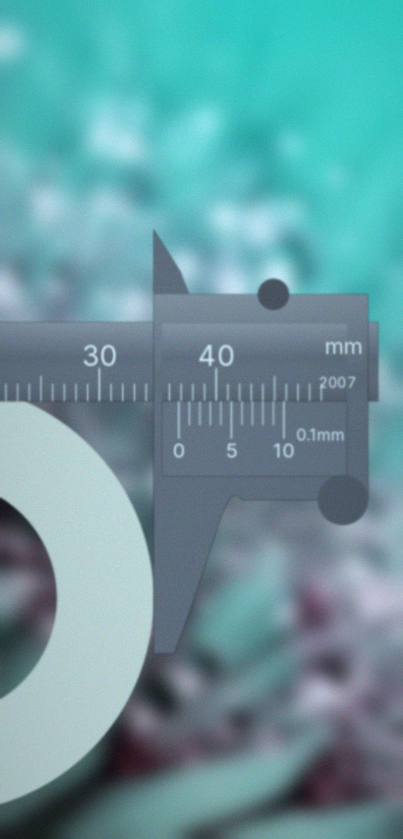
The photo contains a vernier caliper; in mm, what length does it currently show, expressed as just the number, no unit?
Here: 36.8
